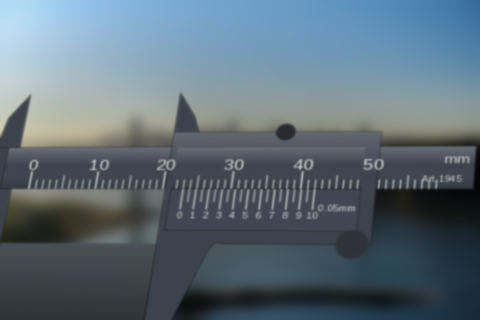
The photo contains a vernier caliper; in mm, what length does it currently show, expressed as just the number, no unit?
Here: 23.0
